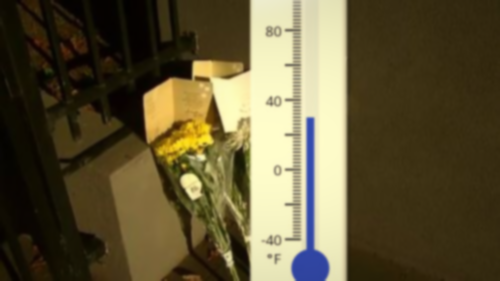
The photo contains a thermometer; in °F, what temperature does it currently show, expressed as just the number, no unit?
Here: 30
